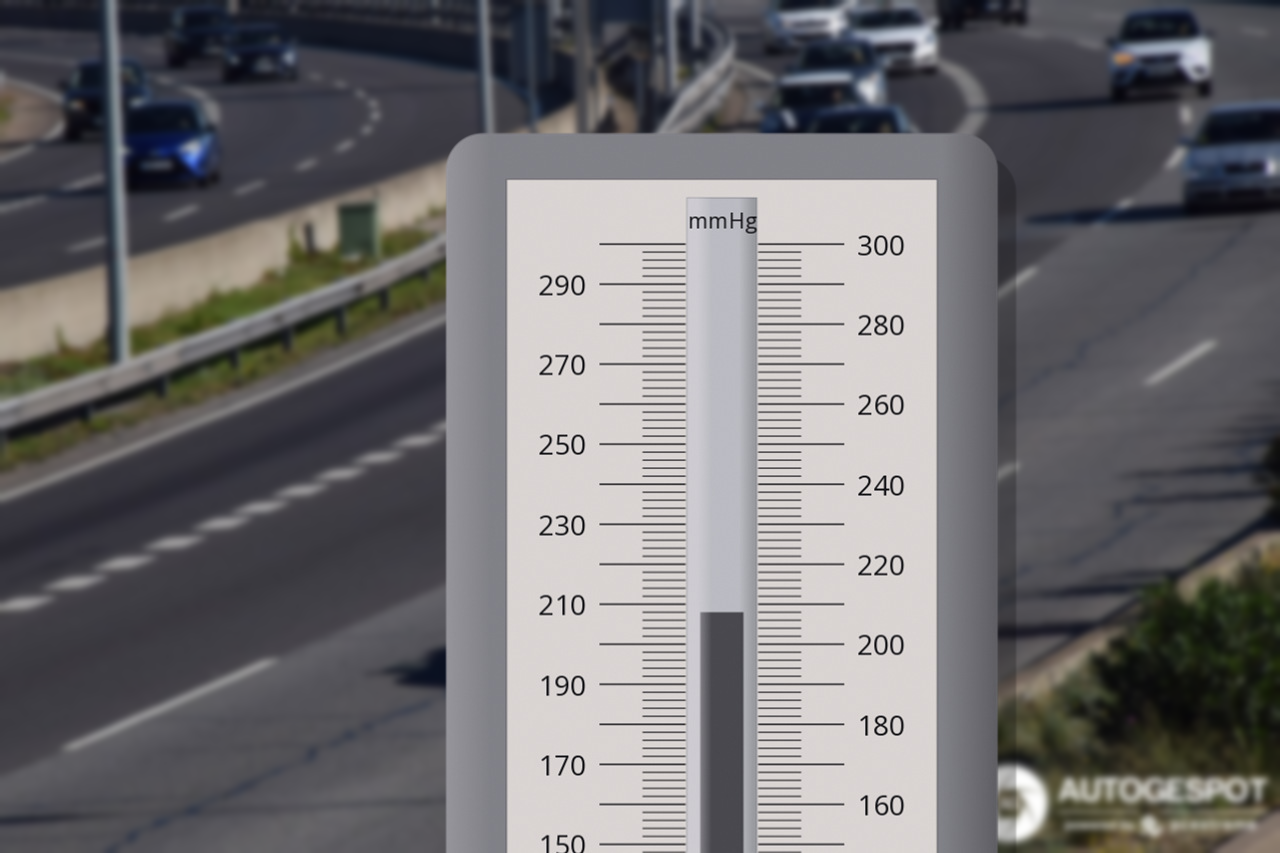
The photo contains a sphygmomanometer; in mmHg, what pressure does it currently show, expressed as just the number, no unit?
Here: 208
